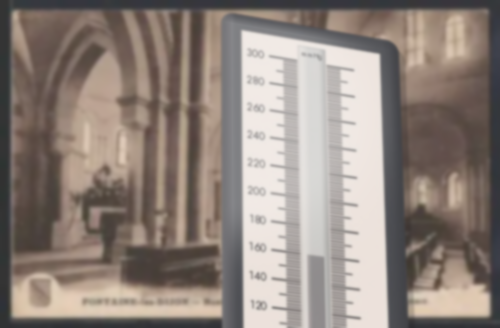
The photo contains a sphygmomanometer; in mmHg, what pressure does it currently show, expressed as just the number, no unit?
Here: 160
